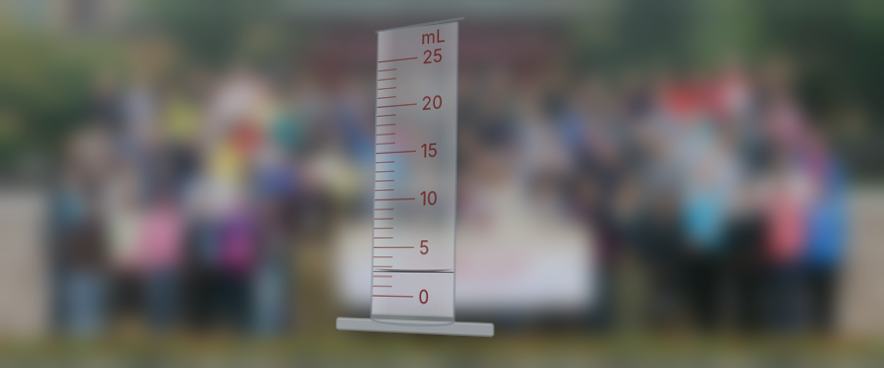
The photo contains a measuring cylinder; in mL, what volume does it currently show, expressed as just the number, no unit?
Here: 2.5
